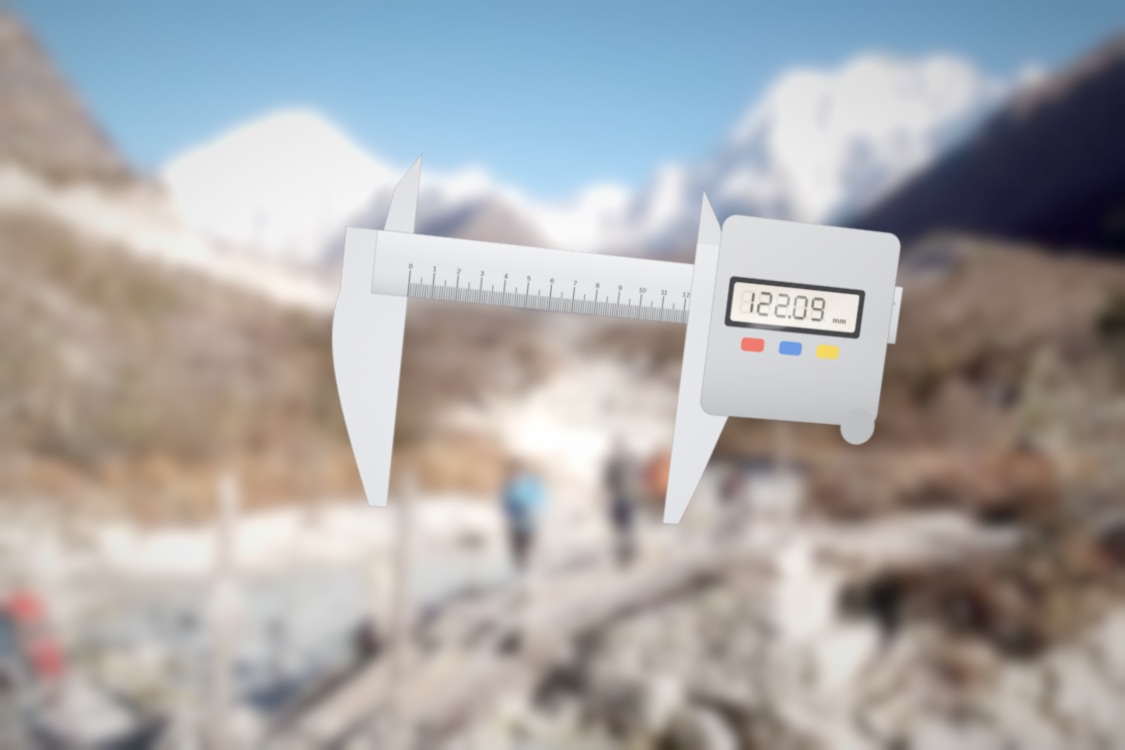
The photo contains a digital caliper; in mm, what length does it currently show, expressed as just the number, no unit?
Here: 122.09
